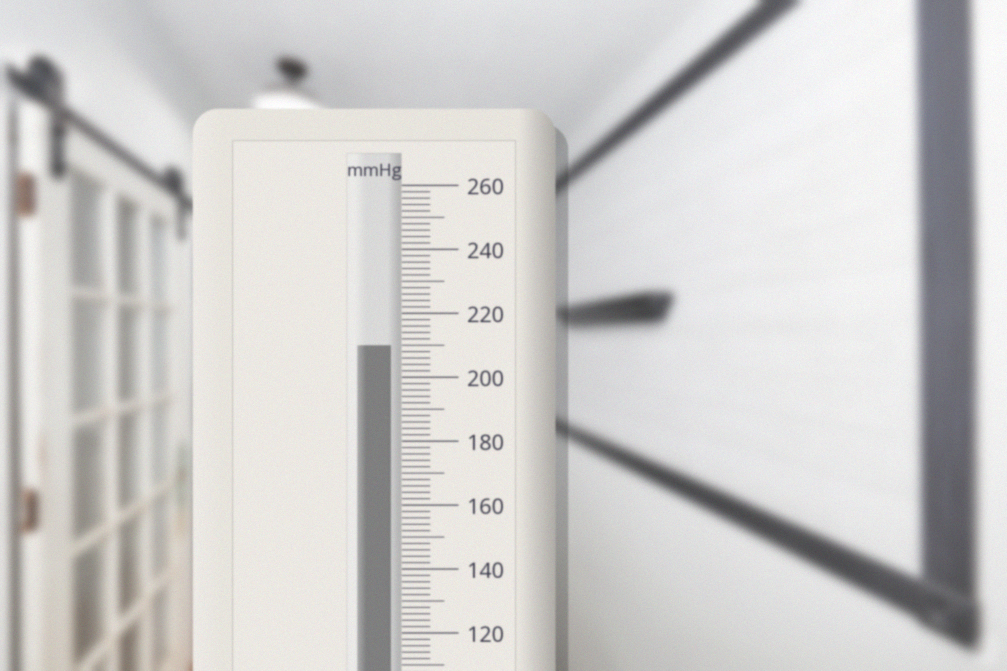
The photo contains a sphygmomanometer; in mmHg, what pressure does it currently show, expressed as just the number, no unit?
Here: 210
